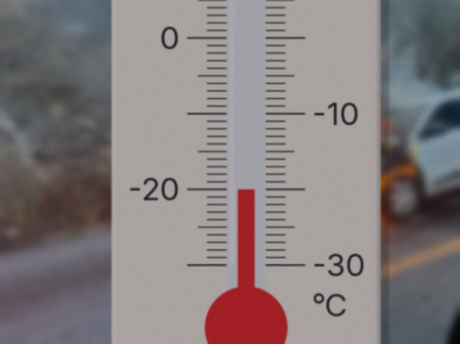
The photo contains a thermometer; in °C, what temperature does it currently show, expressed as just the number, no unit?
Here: -20
